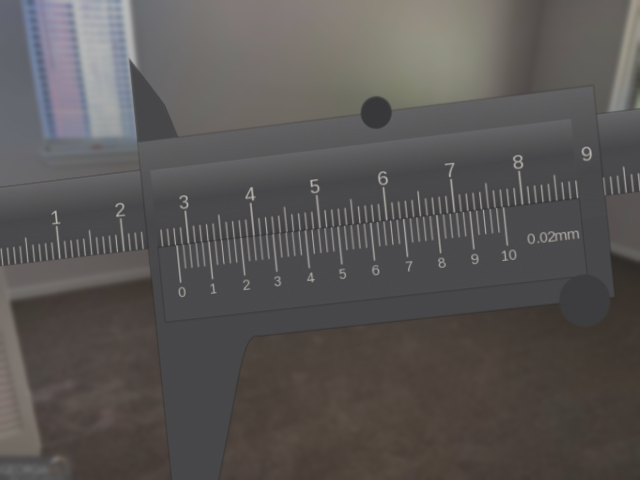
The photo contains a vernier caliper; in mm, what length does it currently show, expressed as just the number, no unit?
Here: 28.2
